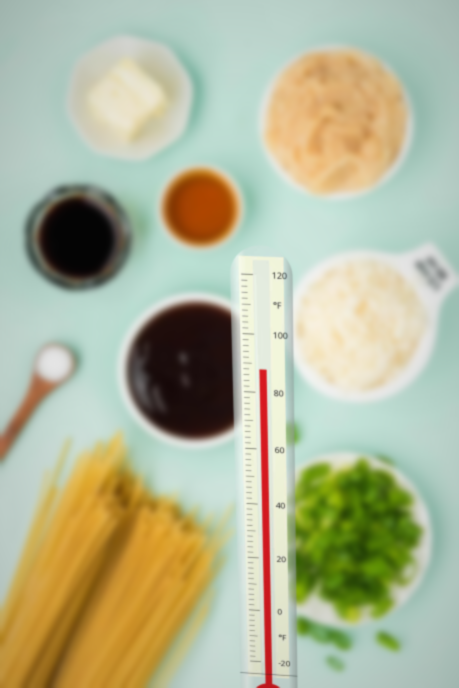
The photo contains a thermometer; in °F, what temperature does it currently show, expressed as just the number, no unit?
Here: 88
